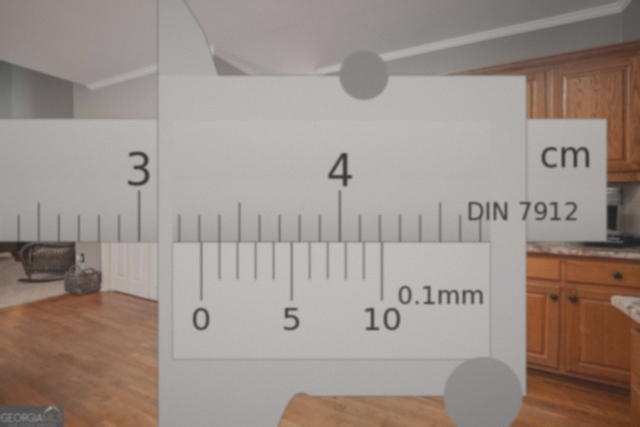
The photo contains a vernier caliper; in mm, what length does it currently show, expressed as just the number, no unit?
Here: 33.1
